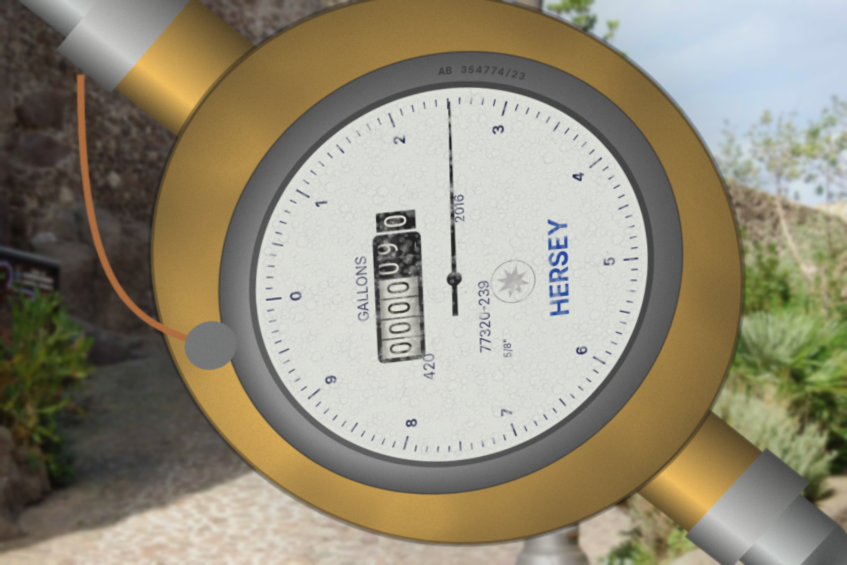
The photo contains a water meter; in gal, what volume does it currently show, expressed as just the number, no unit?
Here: 92.5
